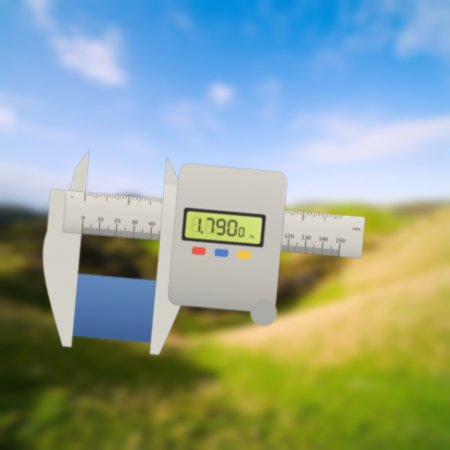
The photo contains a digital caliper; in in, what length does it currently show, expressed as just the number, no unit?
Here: 1.7900
